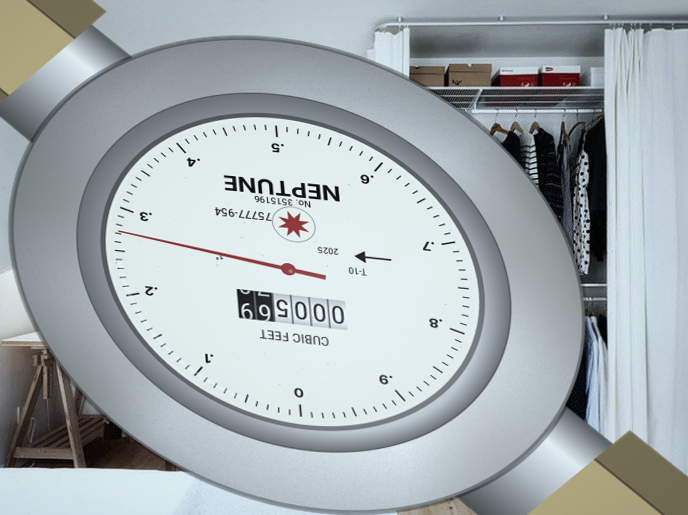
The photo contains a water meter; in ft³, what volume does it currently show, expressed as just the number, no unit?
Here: 569.27
